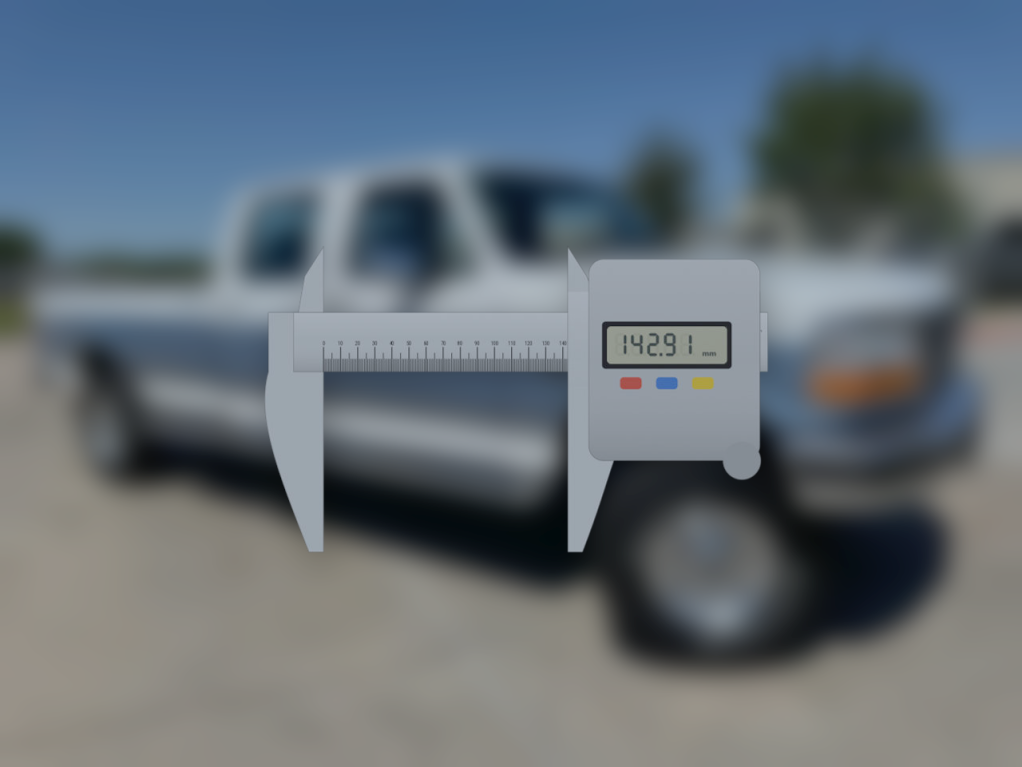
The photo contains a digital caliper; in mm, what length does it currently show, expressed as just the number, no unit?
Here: 142.91
